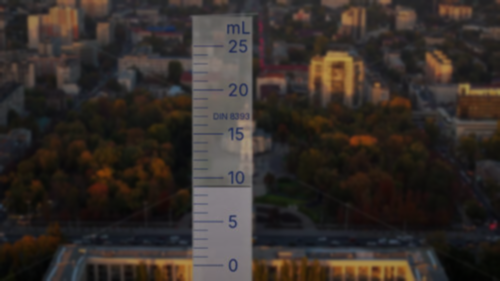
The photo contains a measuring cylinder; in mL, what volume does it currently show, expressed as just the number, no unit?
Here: 9
